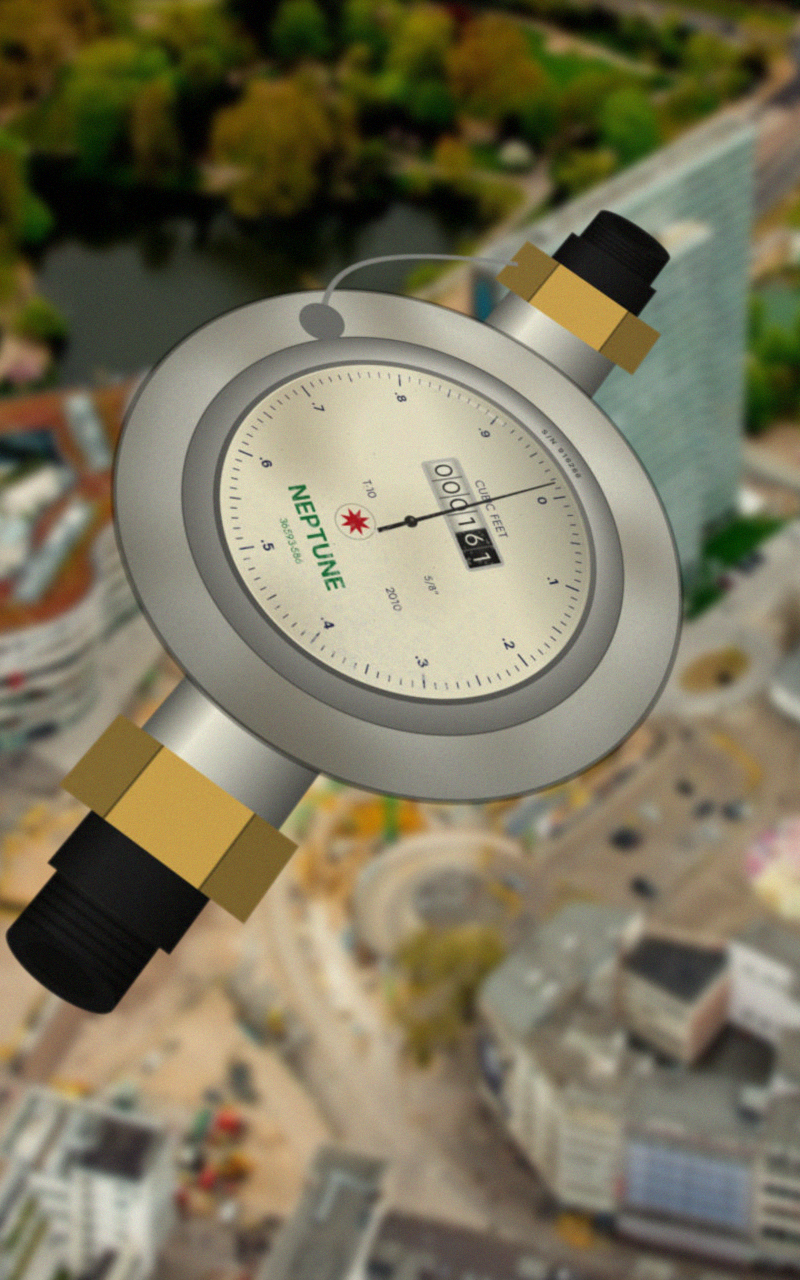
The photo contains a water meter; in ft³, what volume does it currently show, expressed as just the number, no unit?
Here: 160.98
